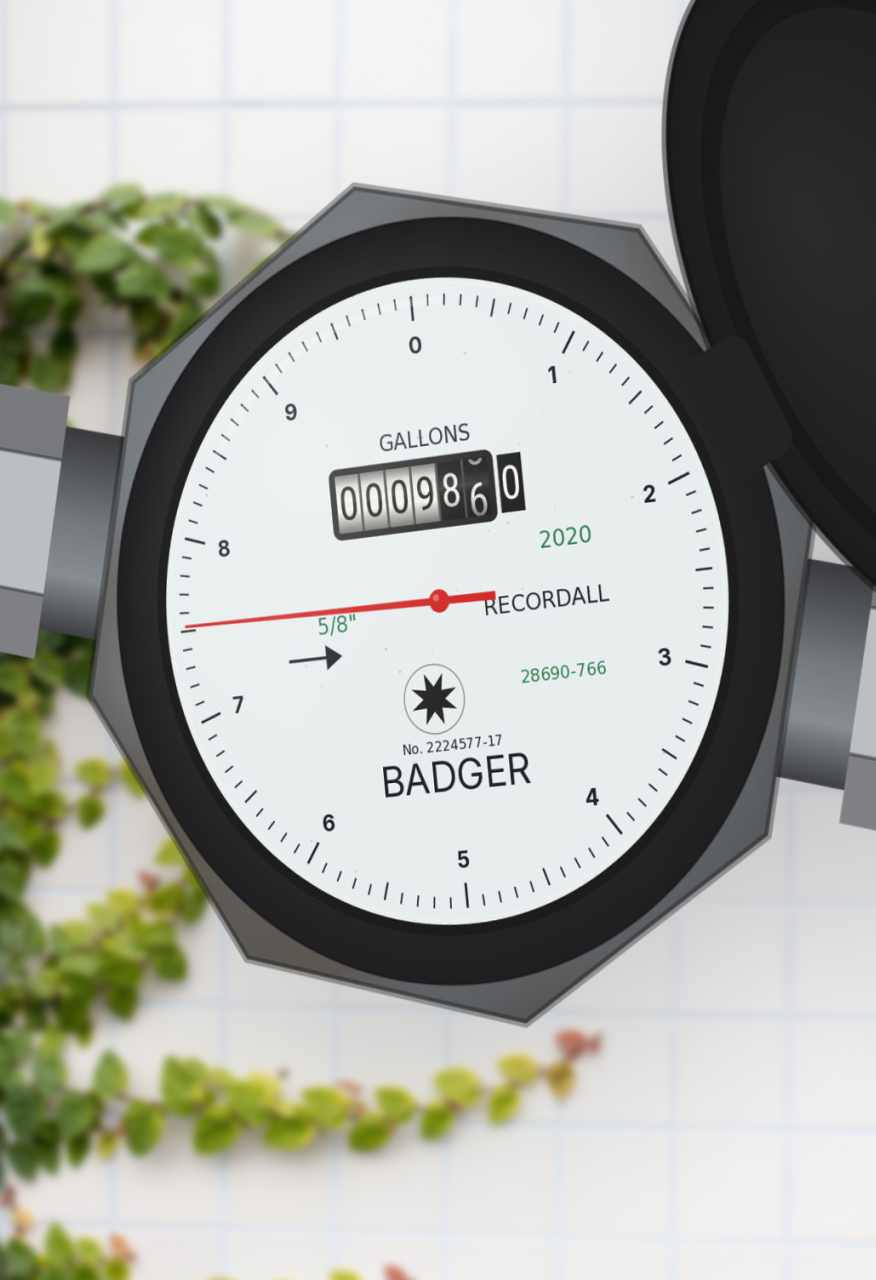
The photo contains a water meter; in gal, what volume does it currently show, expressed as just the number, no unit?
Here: 9857.5
